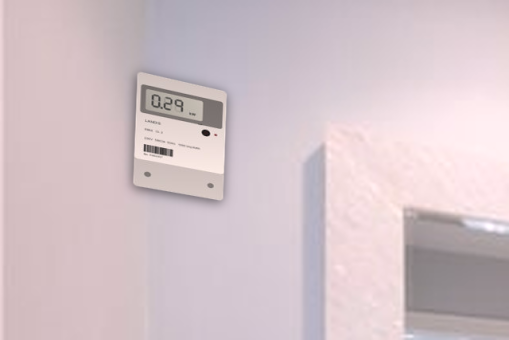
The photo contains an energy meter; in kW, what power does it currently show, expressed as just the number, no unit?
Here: 0.29
